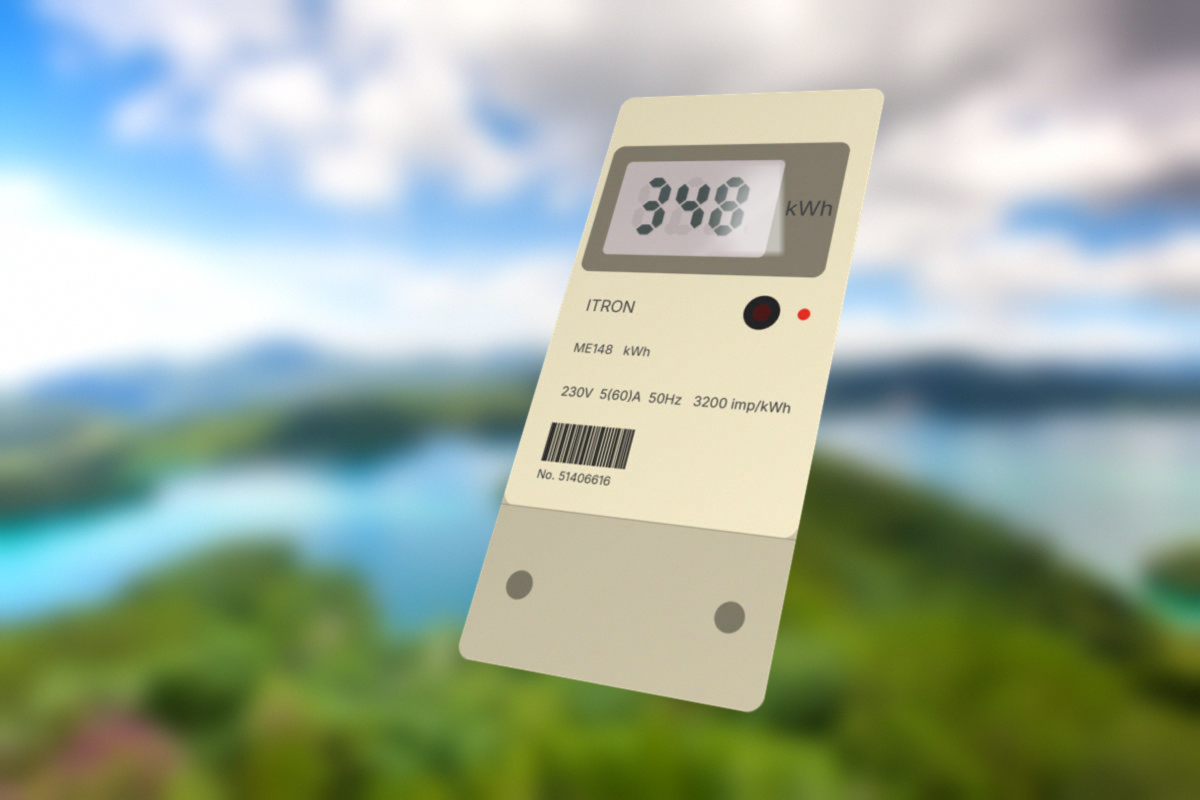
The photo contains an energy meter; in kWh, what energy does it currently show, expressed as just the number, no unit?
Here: 348
